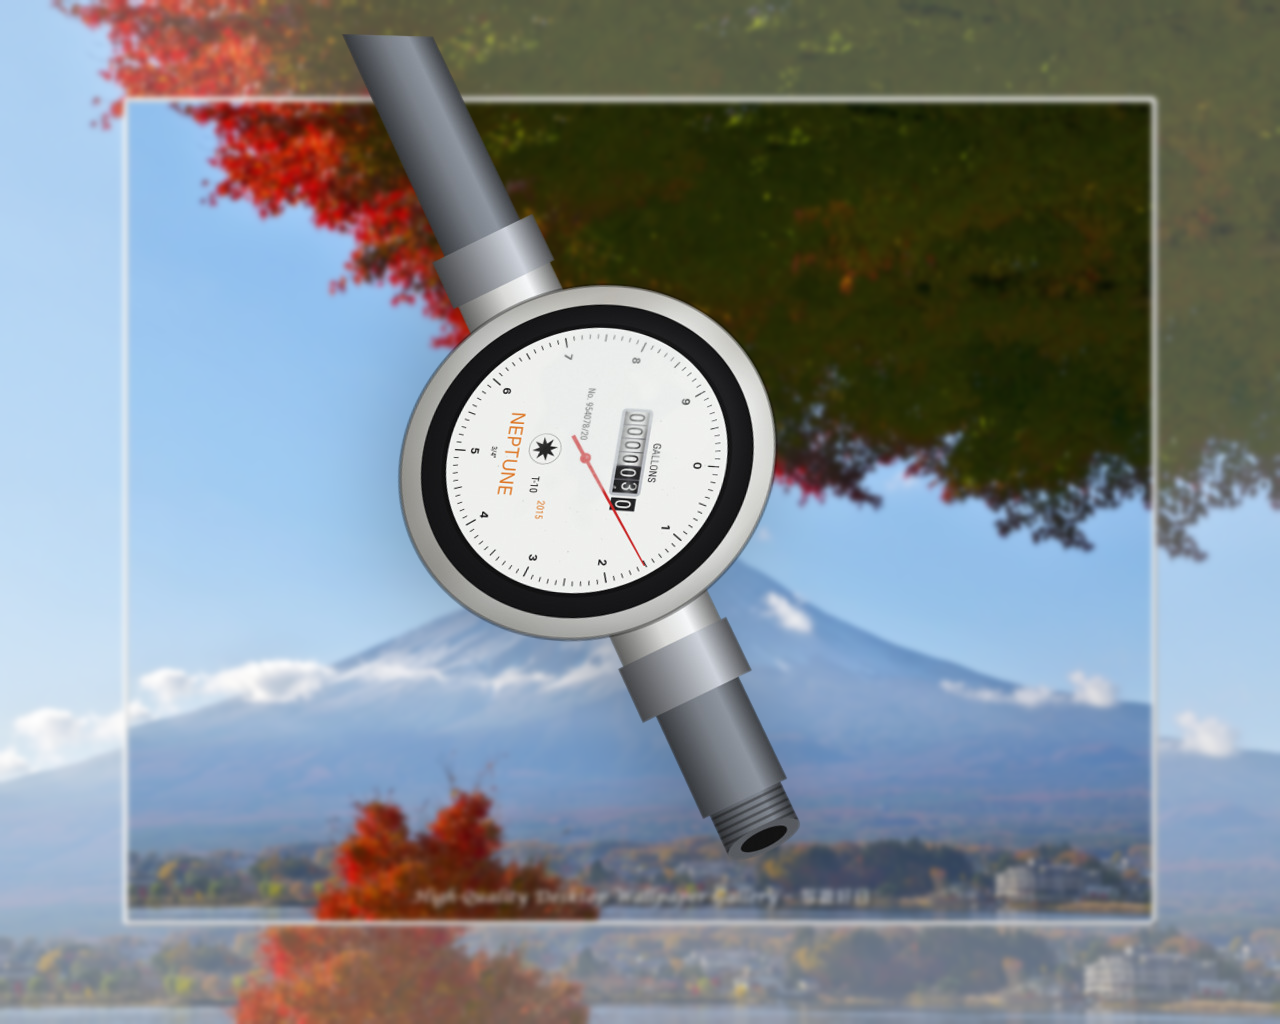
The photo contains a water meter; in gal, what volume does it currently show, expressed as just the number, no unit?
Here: 31.5
